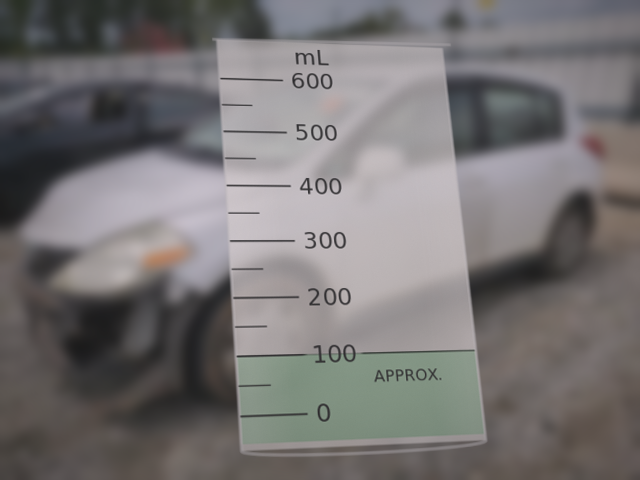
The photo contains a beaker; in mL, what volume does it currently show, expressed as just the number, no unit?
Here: 100
